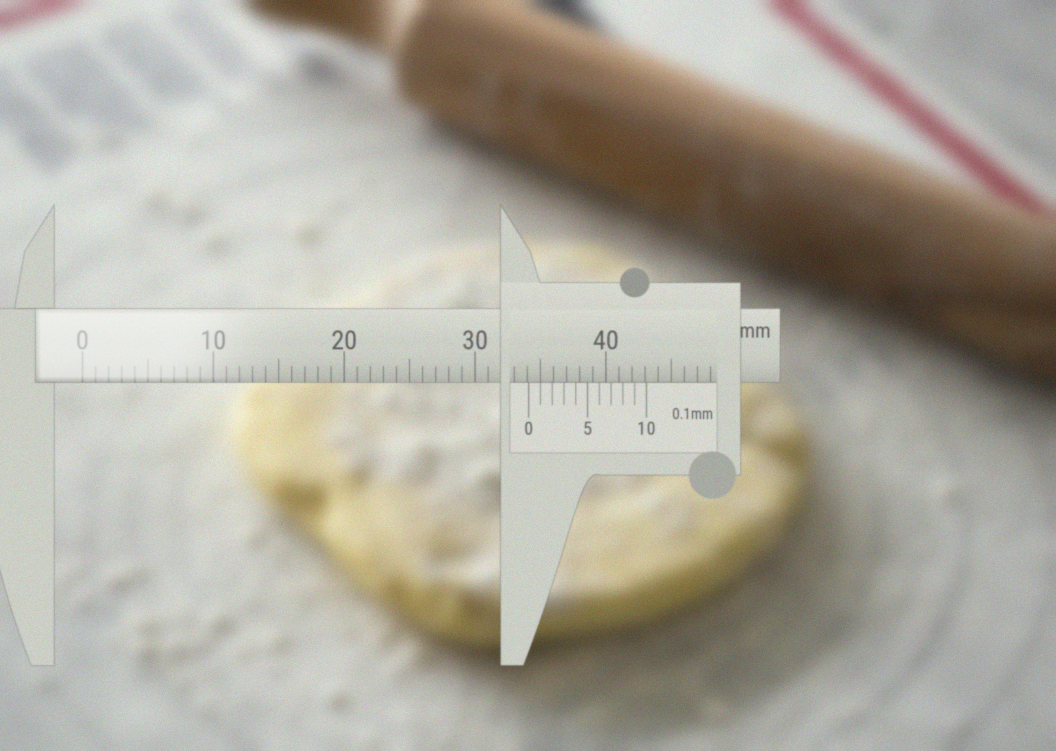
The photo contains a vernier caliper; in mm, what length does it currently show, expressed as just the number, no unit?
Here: 34.1
